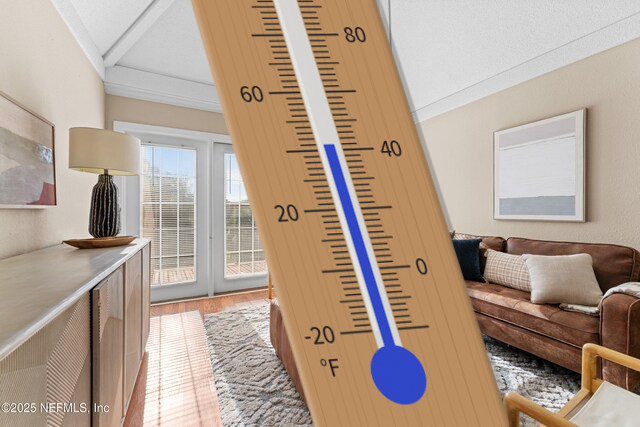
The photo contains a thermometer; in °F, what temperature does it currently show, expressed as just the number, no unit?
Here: 42
